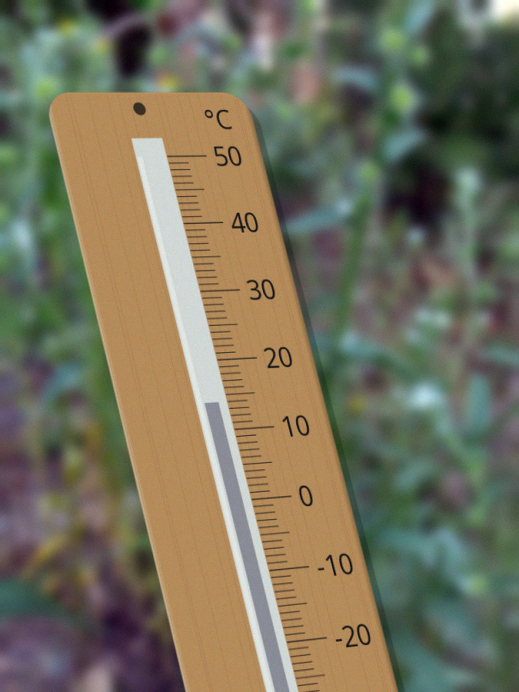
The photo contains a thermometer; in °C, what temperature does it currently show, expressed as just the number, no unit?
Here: 14
